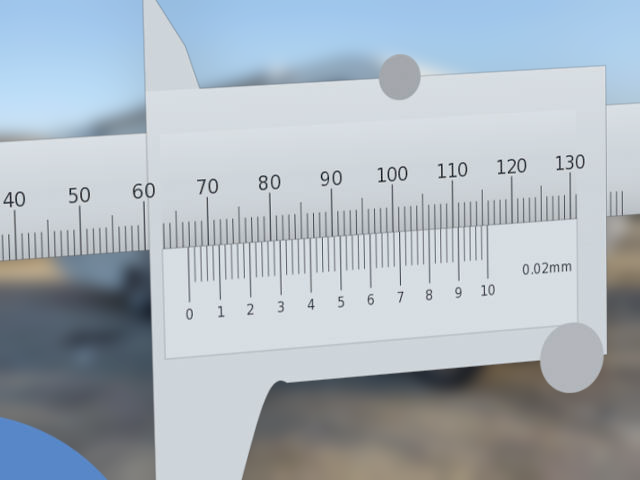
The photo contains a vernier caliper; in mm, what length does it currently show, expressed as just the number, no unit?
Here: 66.8
